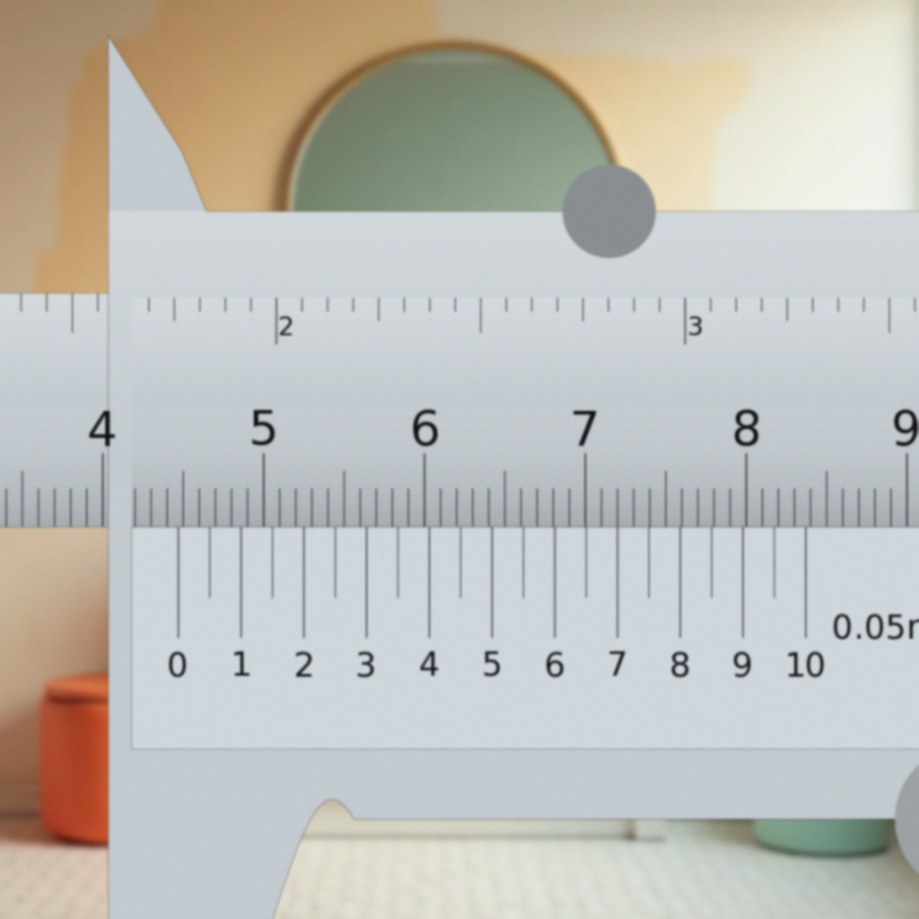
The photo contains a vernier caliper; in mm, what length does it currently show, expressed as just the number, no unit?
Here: 44.7
